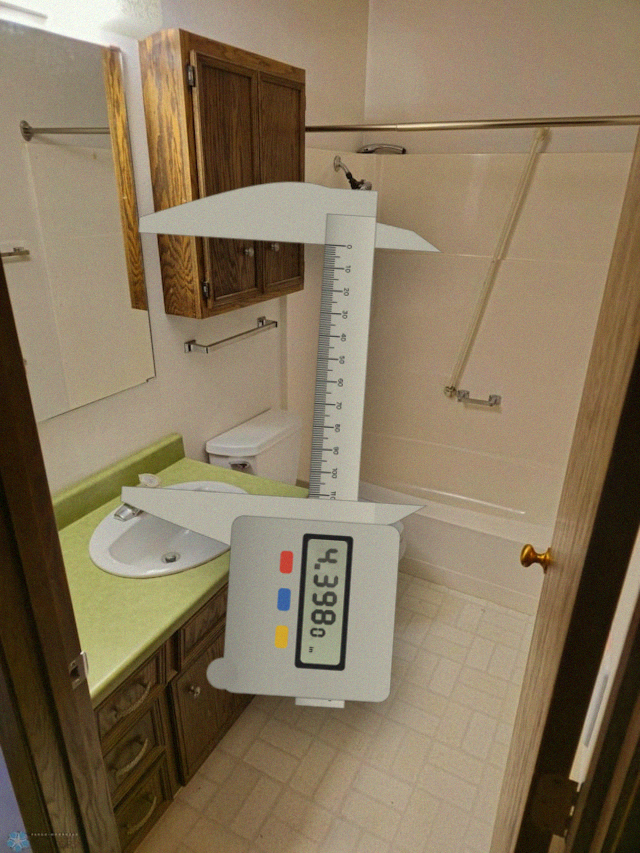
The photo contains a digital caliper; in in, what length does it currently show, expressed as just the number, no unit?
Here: 4.3980
